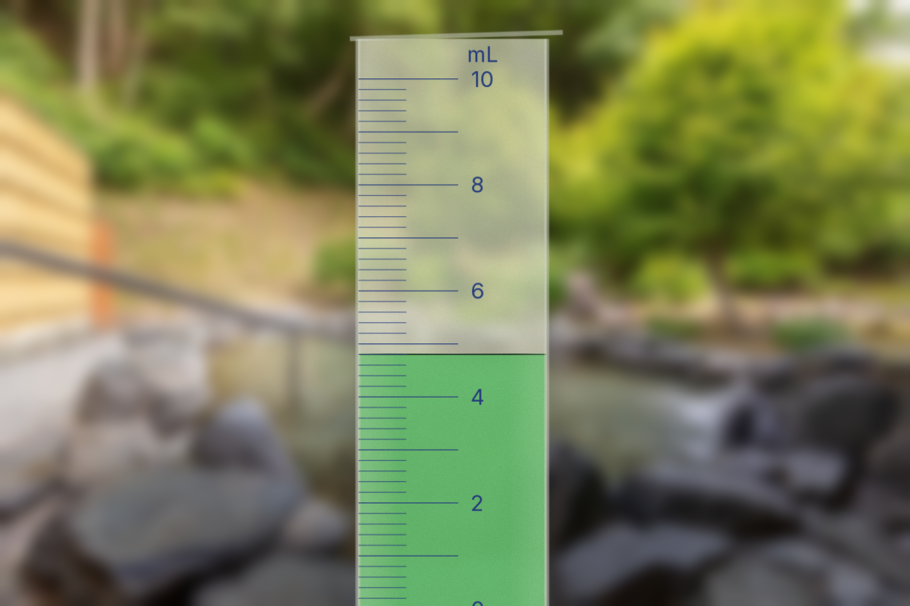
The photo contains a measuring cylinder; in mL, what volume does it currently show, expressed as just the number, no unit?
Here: 4.8
